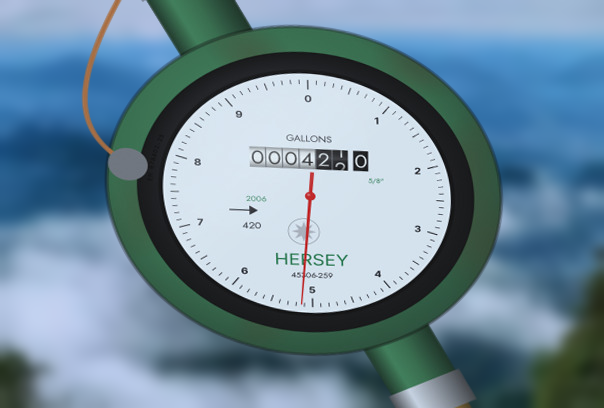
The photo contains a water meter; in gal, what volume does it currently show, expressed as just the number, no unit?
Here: 4215.1
